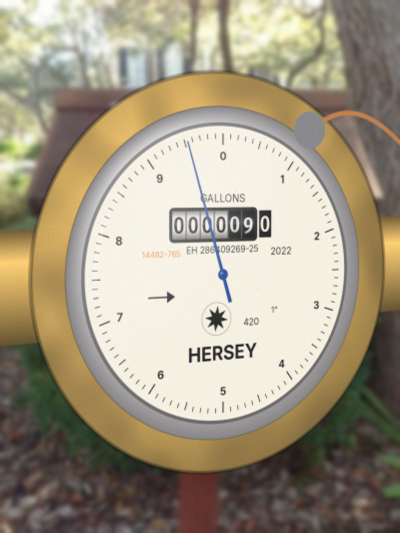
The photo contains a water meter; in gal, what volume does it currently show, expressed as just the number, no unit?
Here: 89.5
